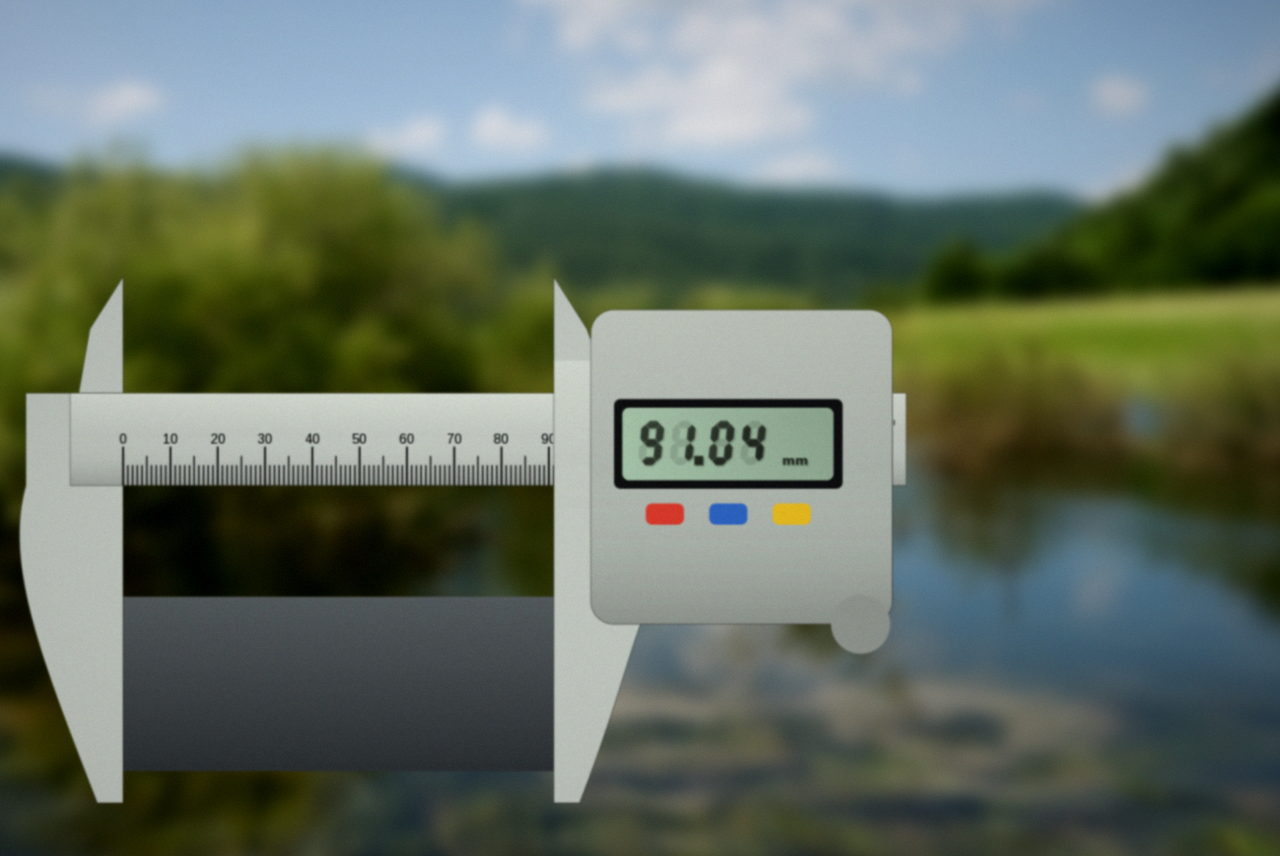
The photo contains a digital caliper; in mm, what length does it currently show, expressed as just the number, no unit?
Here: 91.04
